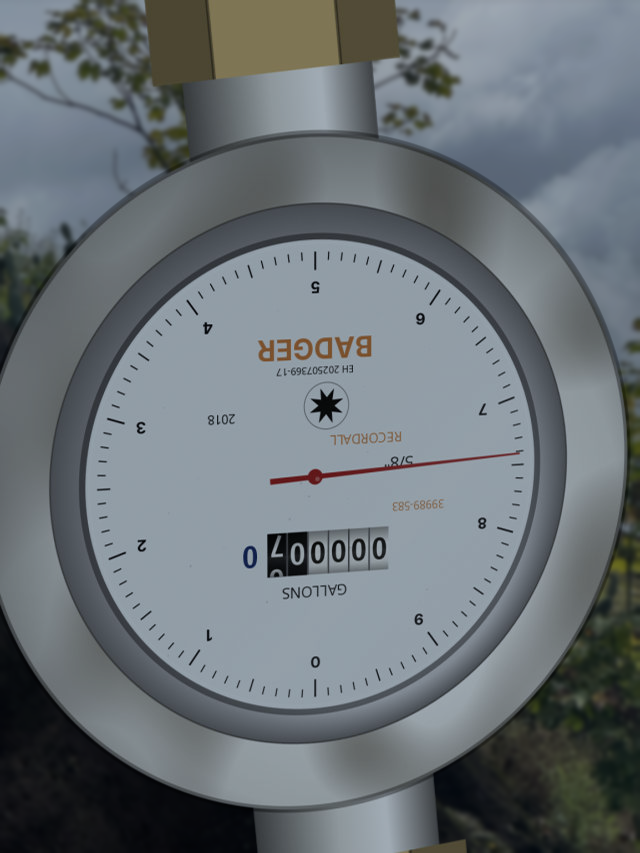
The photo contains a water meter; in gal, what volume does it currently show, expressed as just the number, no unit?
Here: 67.4
